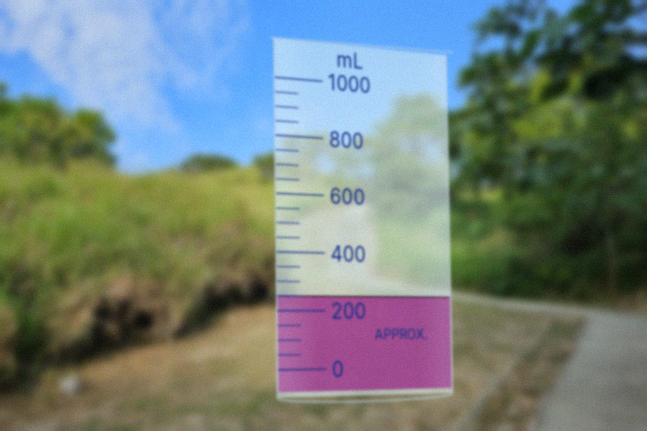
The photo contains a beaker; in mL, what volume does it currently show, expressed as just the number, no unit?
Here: 250
